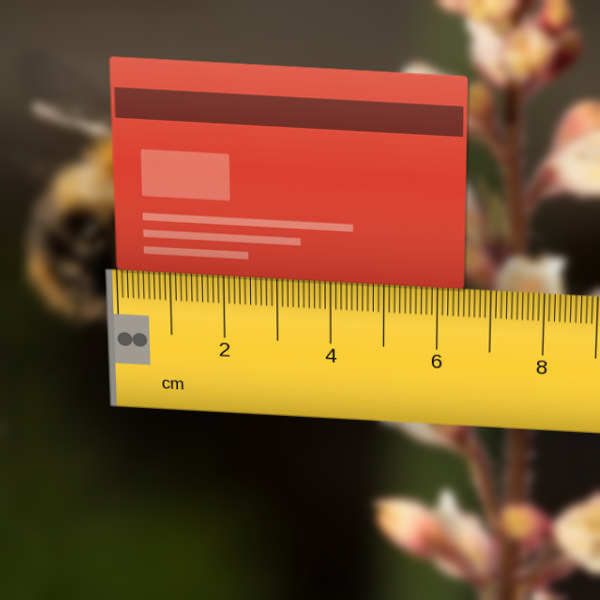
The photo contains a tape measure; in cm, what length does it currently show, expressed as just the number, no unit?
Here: 6.5
